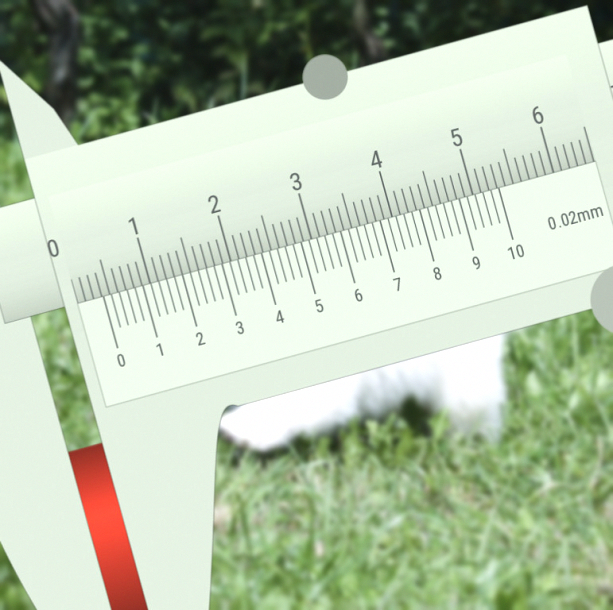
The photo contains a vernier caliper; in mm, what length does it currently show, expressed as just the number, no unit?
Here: 4.2
